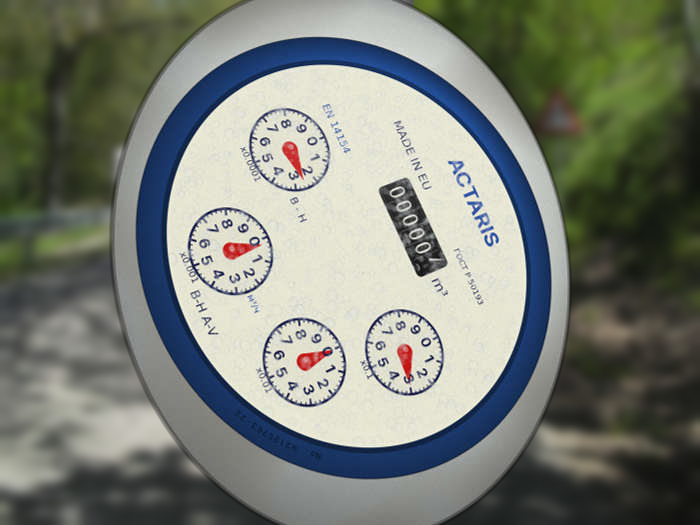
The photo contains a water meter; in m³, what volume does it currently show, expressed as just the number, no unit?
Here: 7.3002
